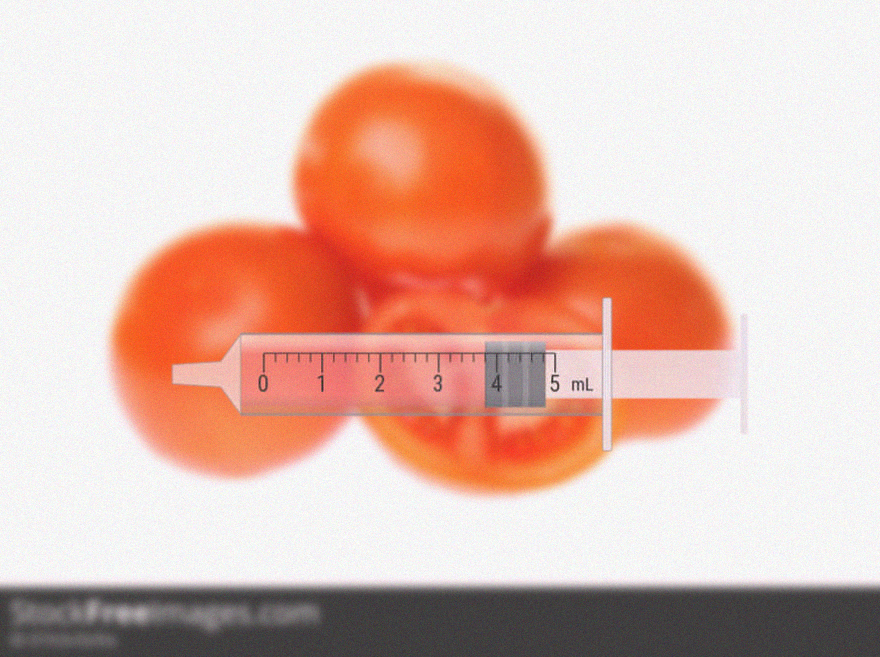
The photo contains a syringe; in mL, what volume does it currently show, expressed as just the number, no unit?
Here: 3.8
